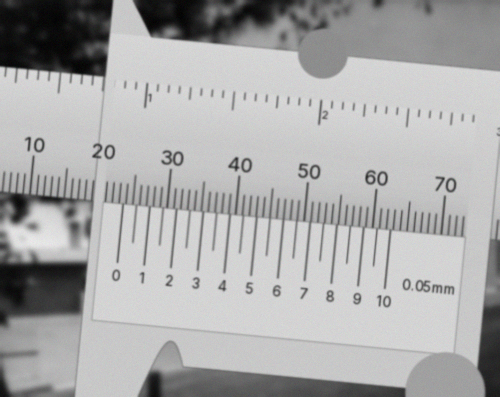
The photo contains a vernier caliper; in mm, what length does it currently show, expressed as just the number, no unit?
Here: 23.6
